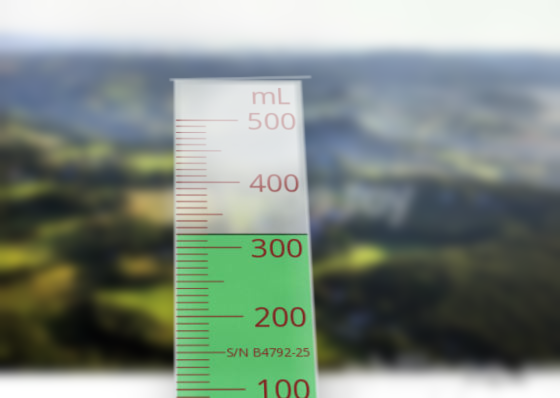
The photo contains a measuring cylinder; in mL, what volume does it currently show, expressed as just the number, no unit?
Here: 320
